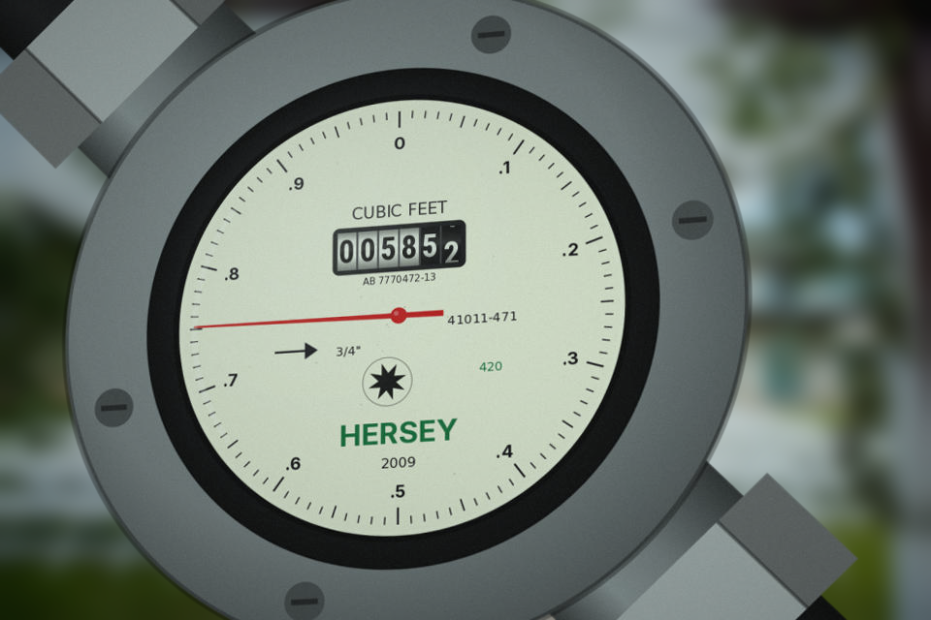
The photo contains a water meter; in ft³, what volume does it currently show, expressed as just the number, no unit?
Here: 5851.75
